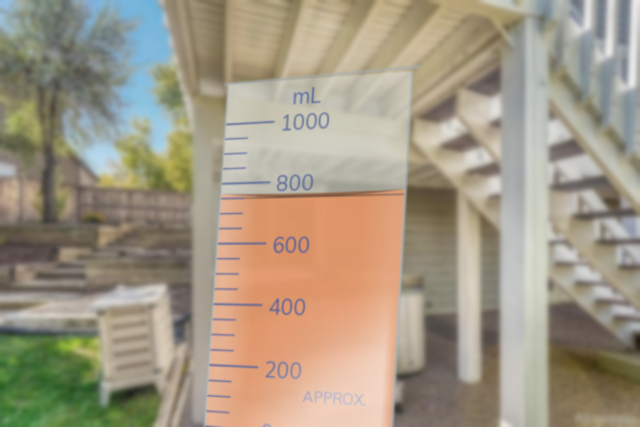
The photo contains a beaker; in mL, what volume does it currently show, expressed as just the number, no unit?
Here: 750
